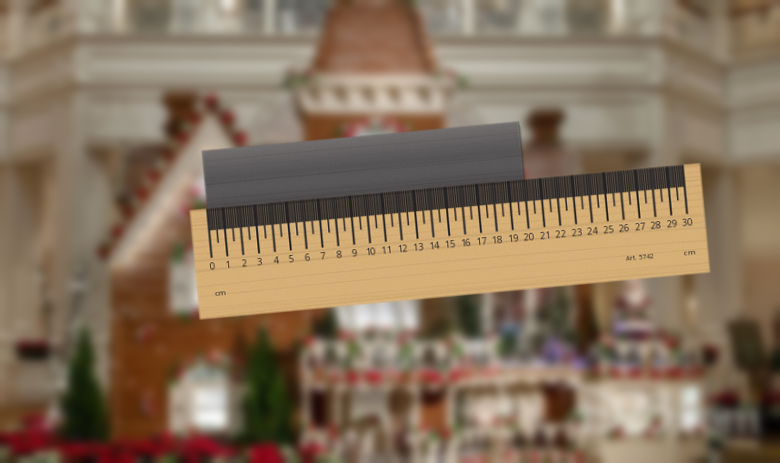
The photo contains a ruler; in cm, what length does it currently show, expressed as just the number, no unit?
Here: 20
